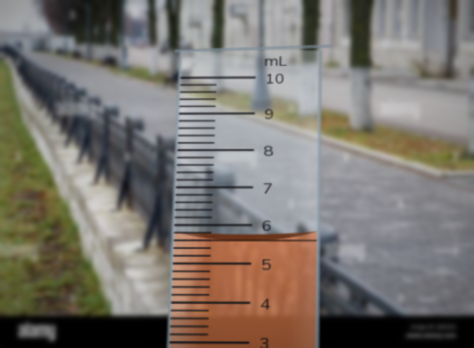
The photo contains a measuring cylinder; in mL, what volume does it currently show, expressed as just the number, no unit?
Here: 5.6
